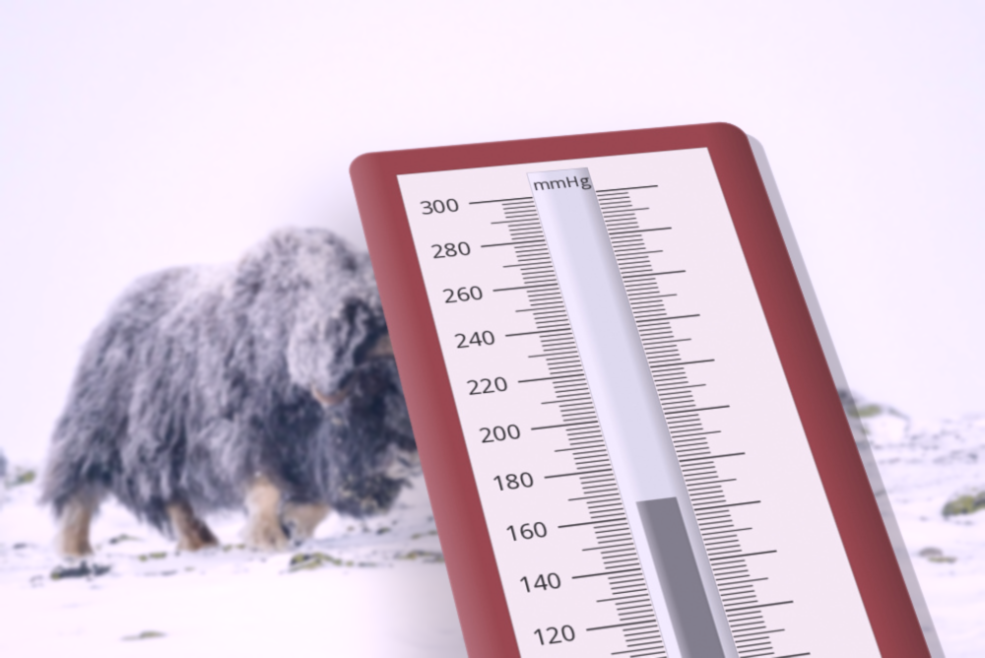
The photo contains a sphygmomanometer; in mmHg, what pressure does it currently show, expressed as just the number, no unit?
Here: 166
